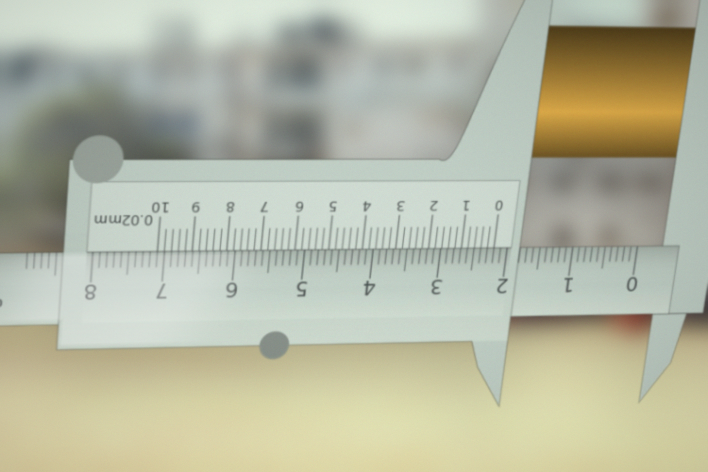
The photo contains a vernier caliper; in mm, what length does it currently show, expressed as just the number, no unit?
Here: 22.0
